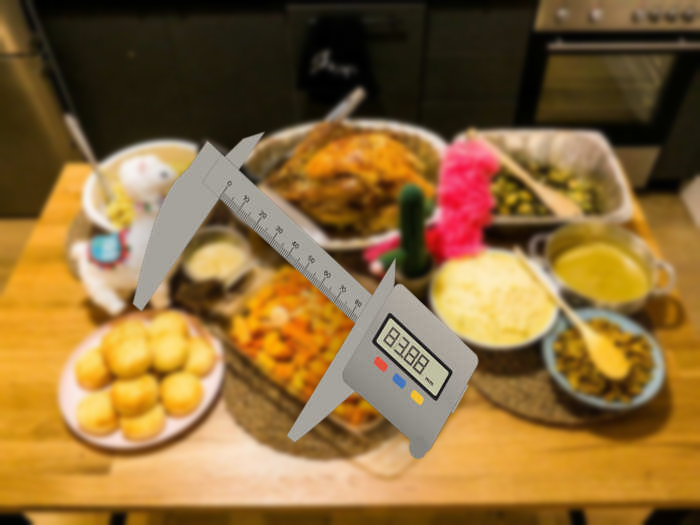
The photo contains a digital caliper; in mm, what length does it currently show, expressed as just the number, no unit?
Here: 83.88
